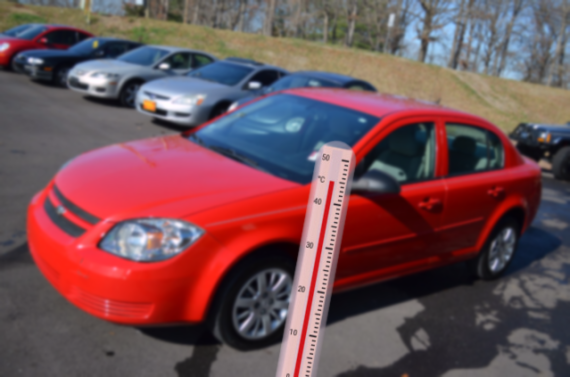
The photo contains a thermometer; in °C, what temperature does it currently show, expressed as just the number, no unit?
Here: 45
